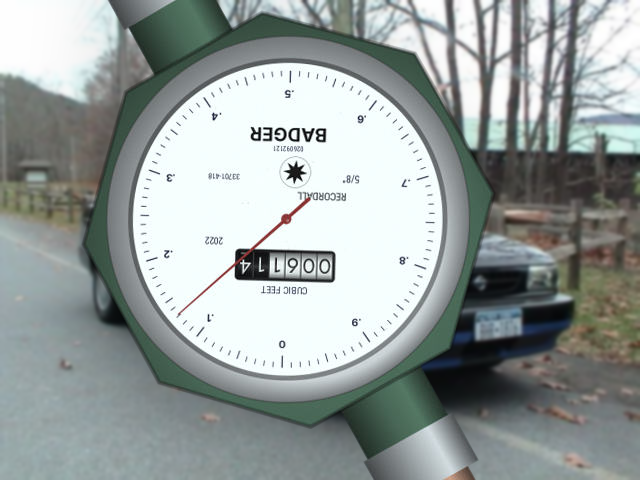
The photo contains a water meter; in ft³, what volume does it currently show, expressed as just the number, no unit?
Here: 6114.13
